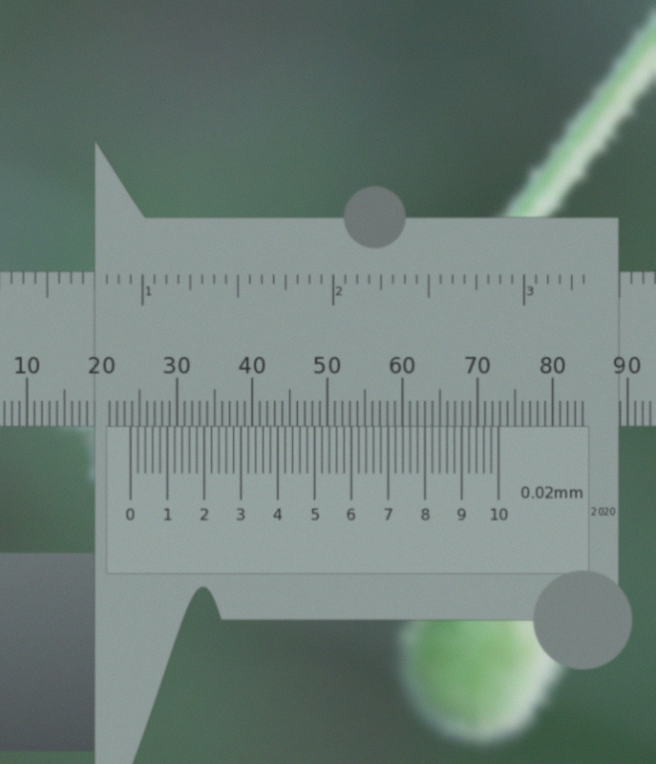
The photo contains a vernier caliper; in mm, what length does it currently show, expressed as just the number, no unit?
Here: 23.8
